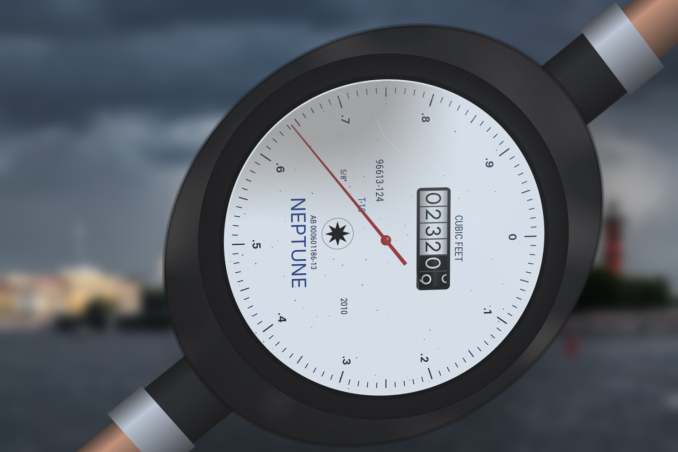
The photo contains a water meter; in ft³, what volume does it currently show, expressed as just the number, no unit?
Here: 23208.64
